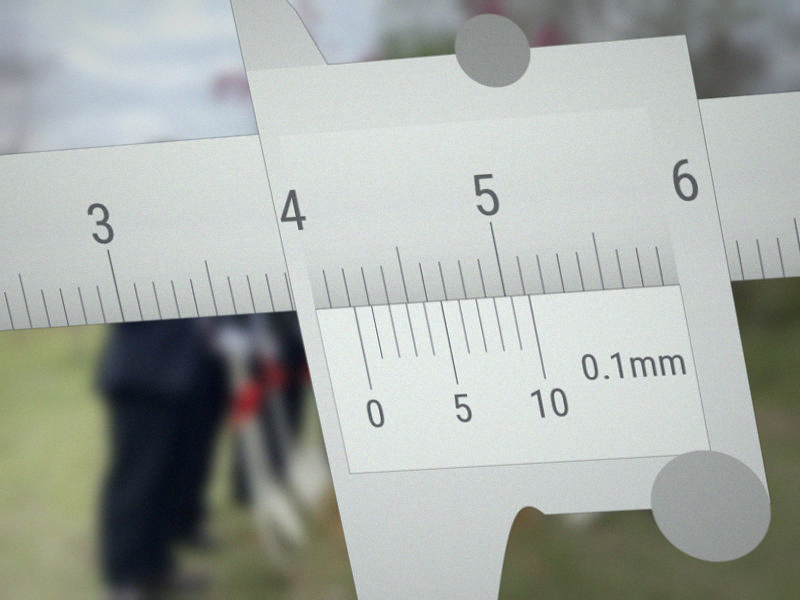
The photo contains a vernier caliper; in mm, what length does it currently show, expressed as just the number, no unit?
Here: 42.2
